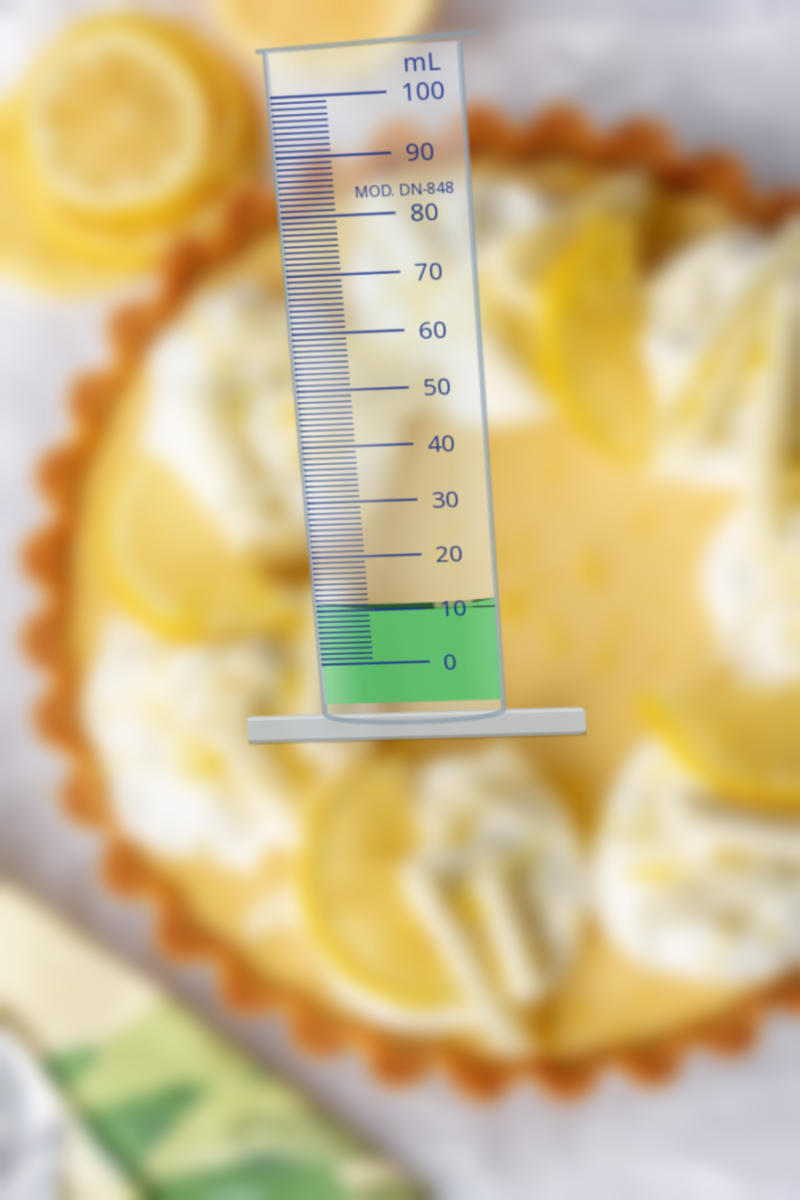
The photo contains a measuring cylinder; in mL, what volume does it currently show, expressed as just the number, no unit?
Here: 10
